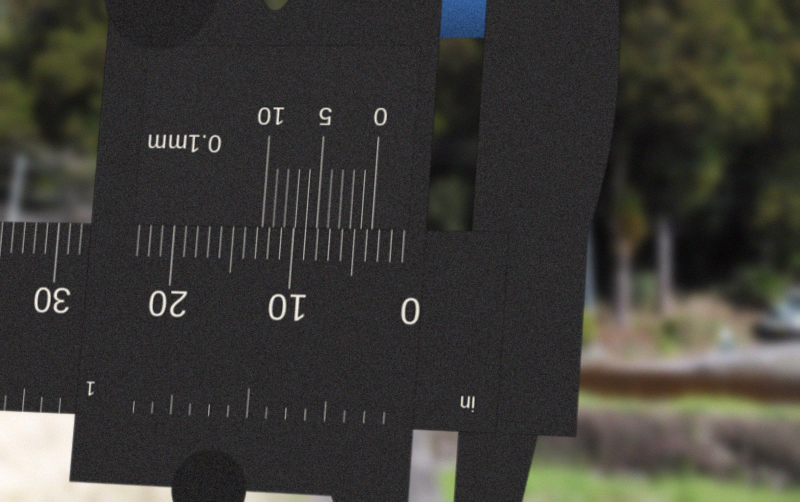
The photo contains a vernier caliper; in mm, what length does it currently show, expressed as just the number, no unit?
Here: 3.6
